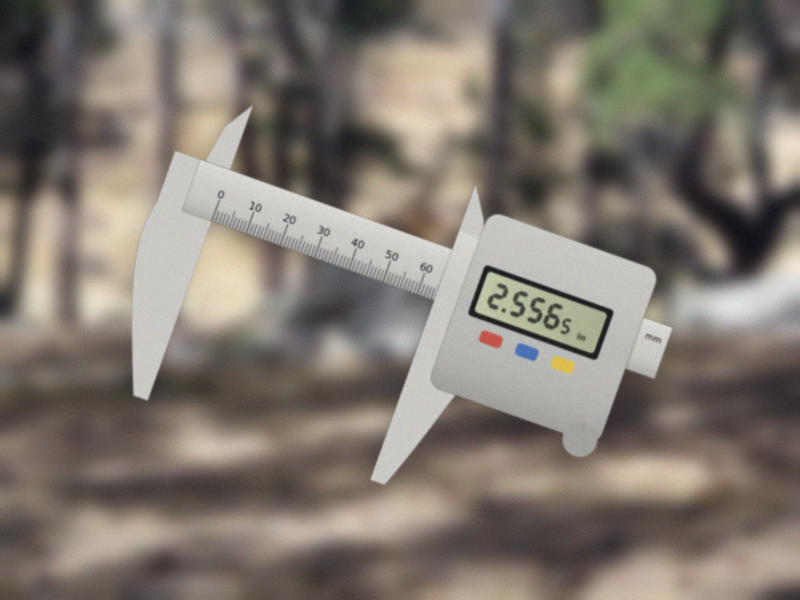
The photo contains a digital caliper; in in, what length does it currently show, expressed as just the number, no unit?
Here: 2.5565
